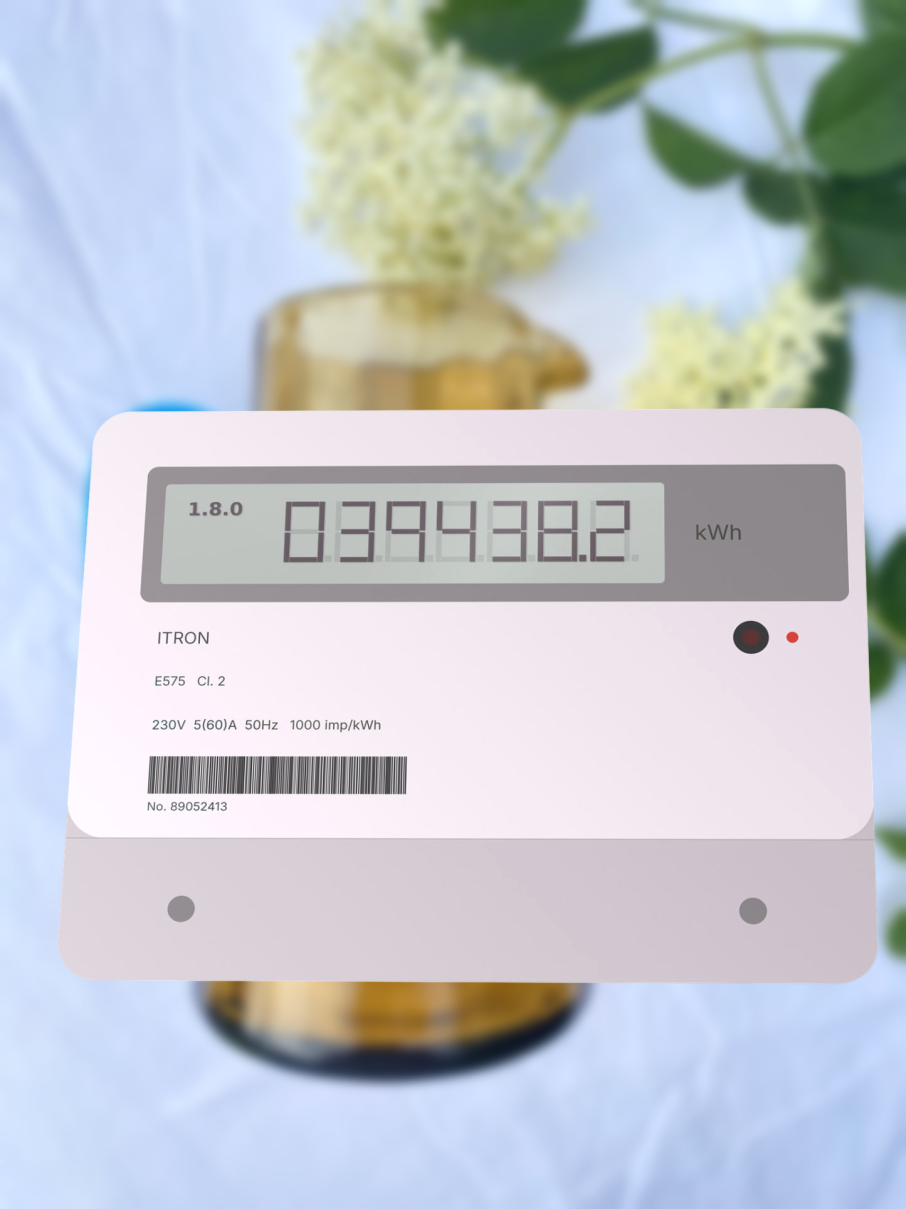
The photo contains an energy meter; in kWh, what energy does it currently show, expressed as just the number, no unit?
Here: 39438.2
